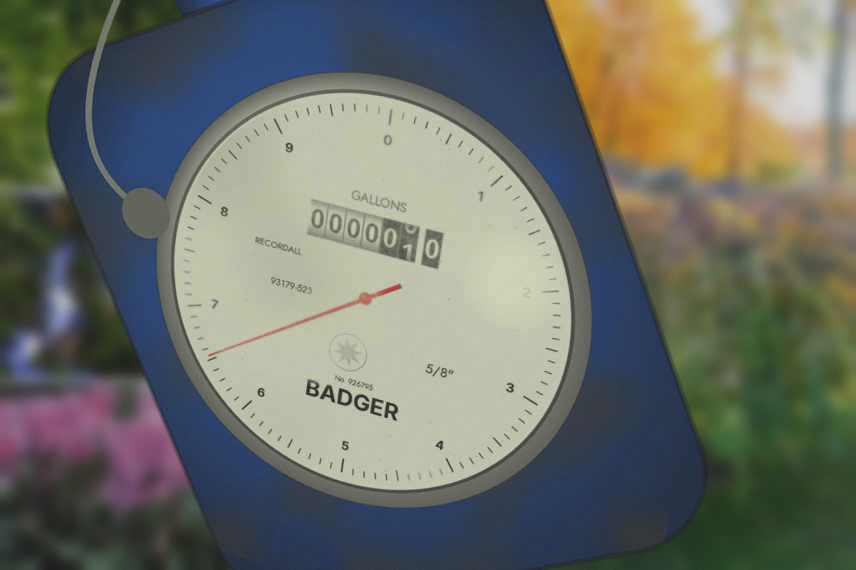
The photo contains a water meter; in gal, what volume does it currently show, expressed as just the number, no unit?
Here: 6.5
